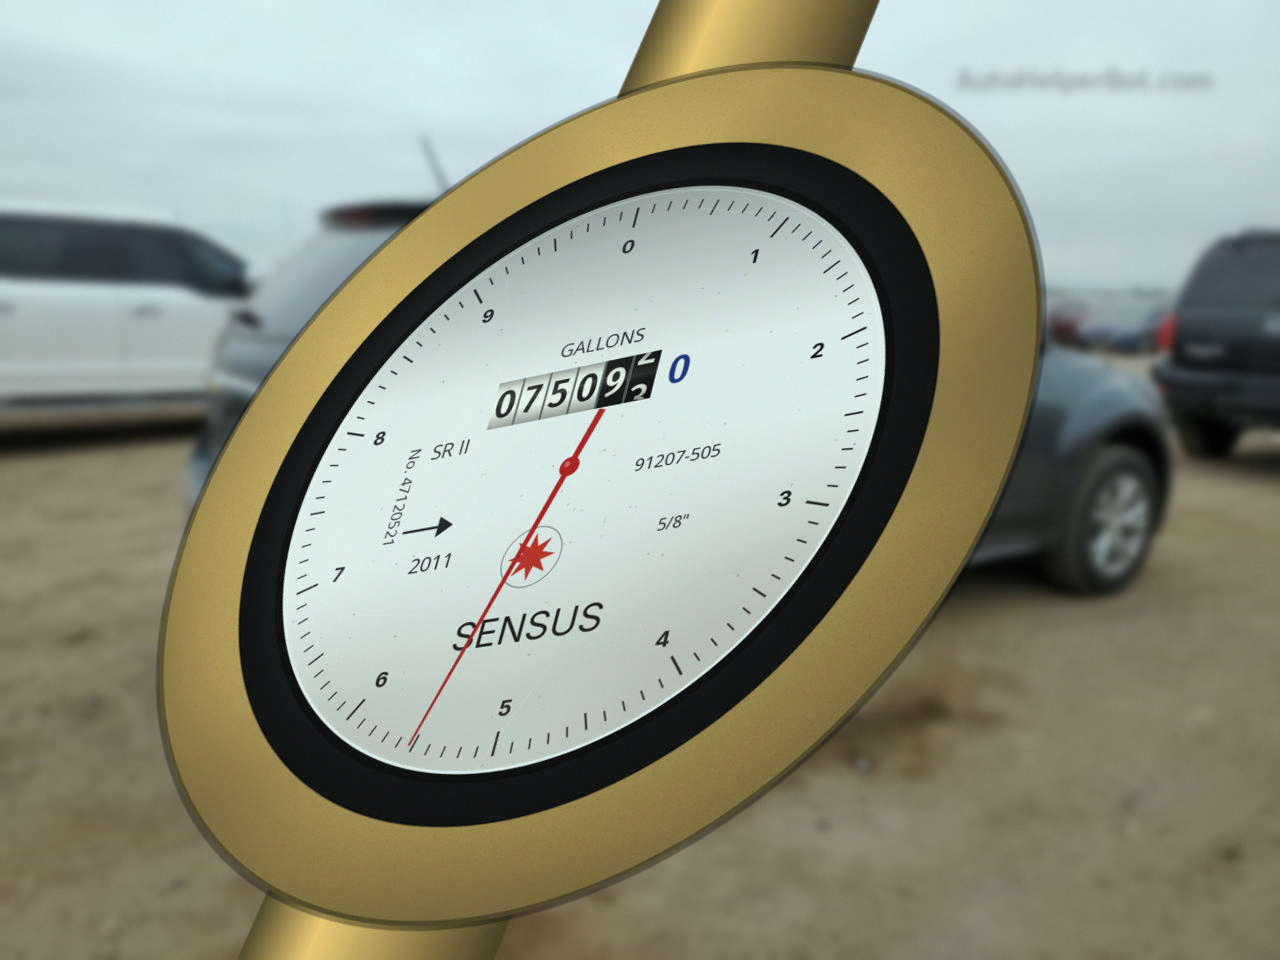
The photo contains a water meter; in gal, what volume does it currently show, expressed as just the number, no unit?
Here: 750925.5
